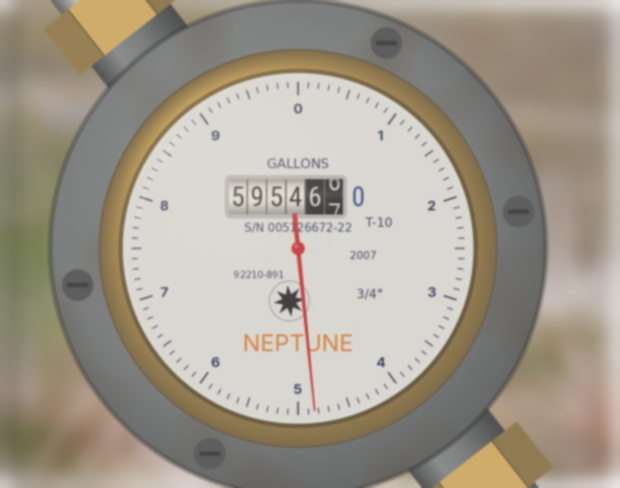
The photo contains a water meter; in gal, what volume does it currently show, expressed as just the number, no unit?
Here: 5954664.8
